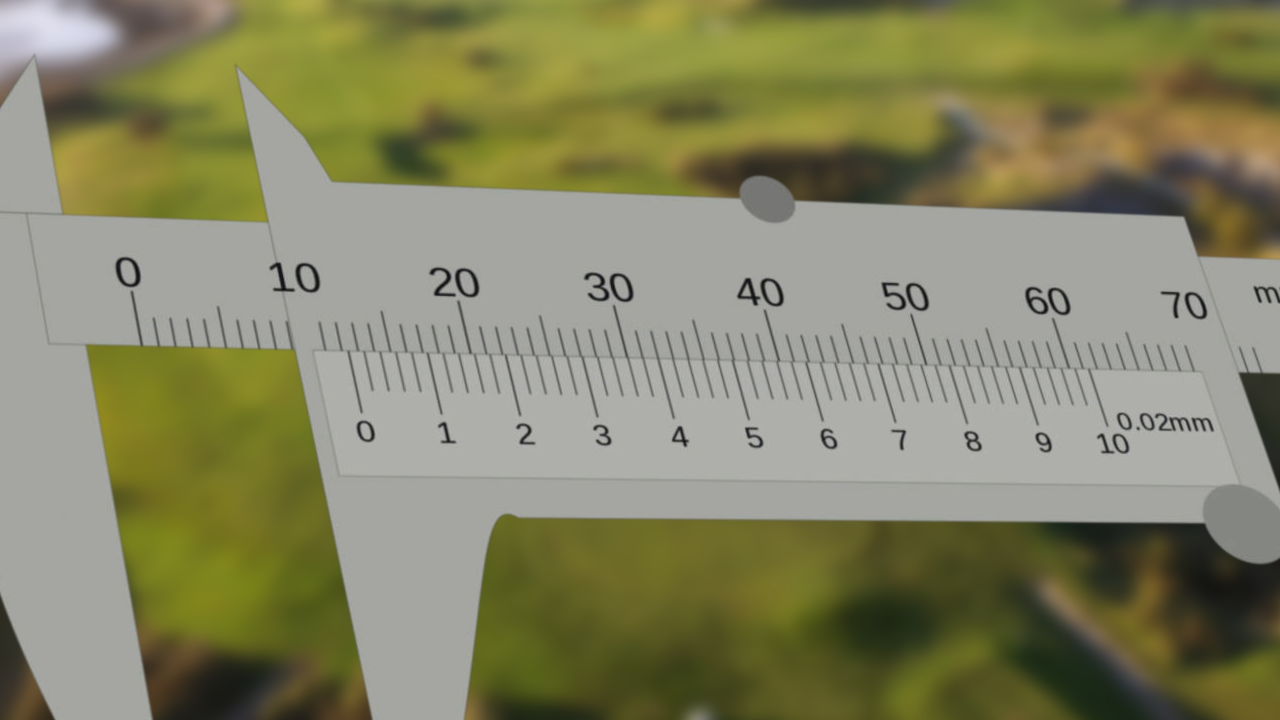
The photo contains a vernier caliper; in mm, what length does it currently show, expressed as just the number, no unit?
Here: 12.4
